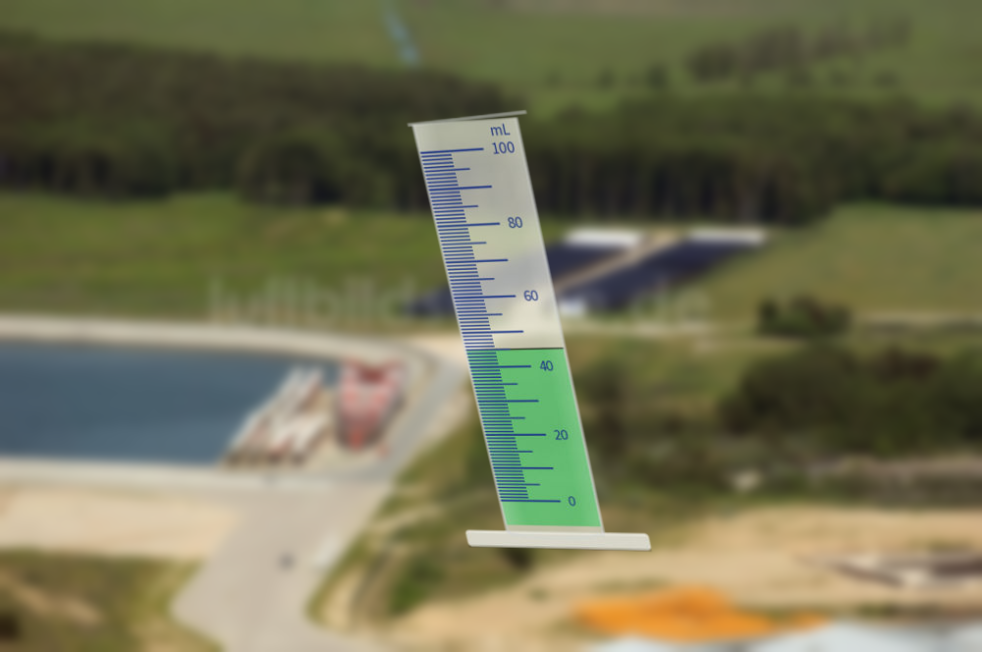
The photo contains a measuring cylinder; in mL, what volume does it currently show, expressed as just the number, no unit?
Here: 45
